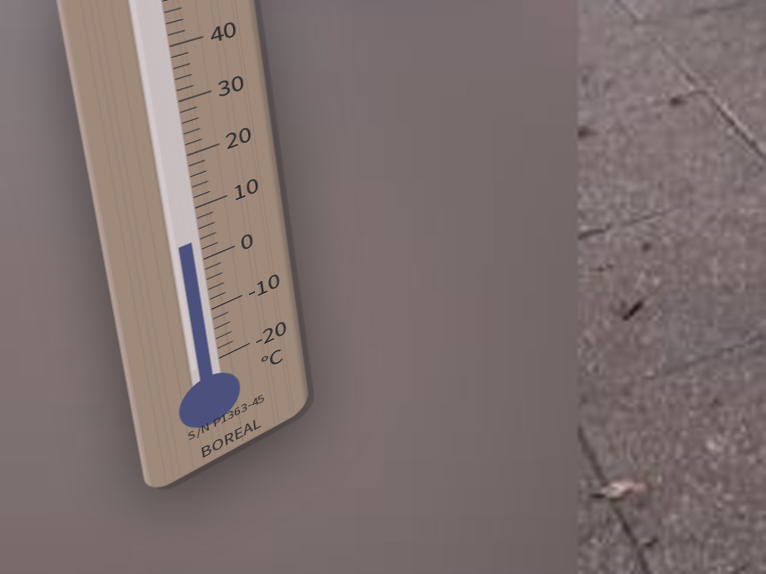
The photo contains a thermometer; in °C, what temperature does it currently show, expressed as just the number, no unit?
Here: 4
